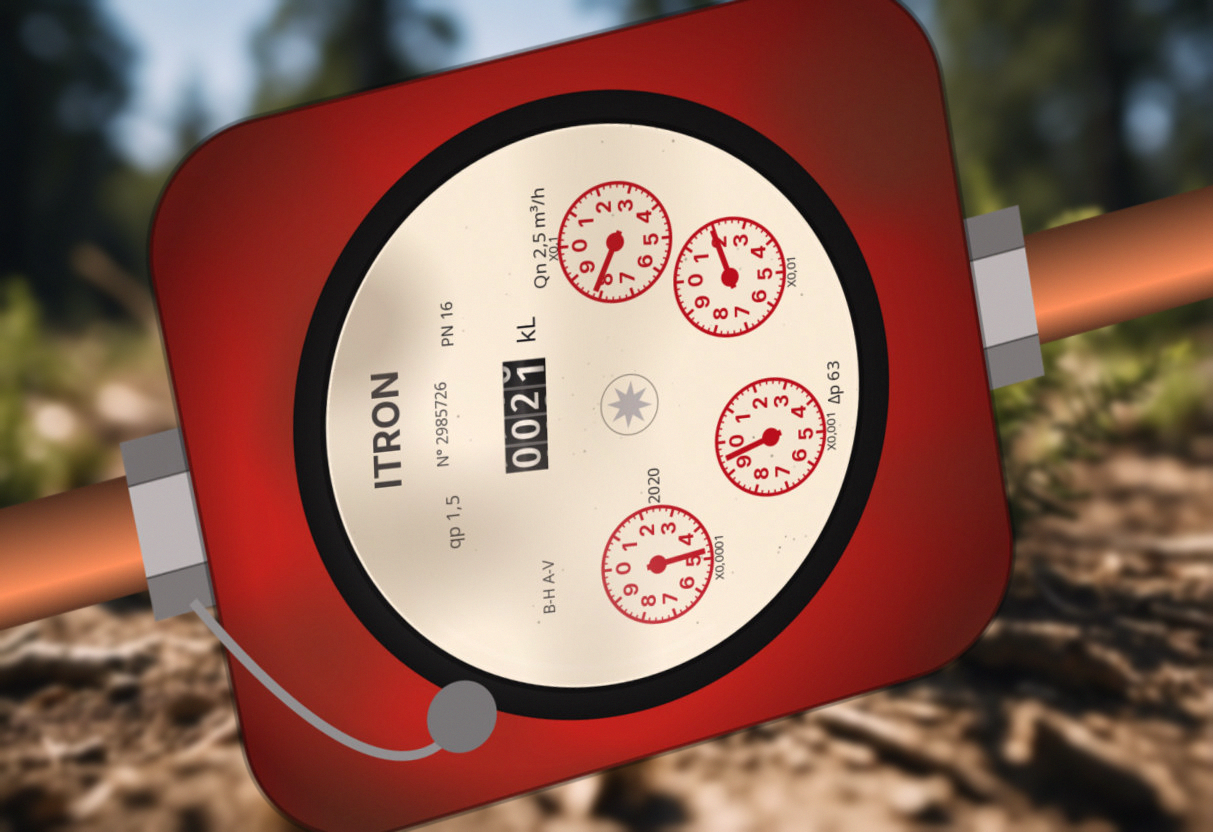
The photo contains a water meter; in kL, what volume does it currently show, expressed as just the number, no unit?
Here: 20.8194
